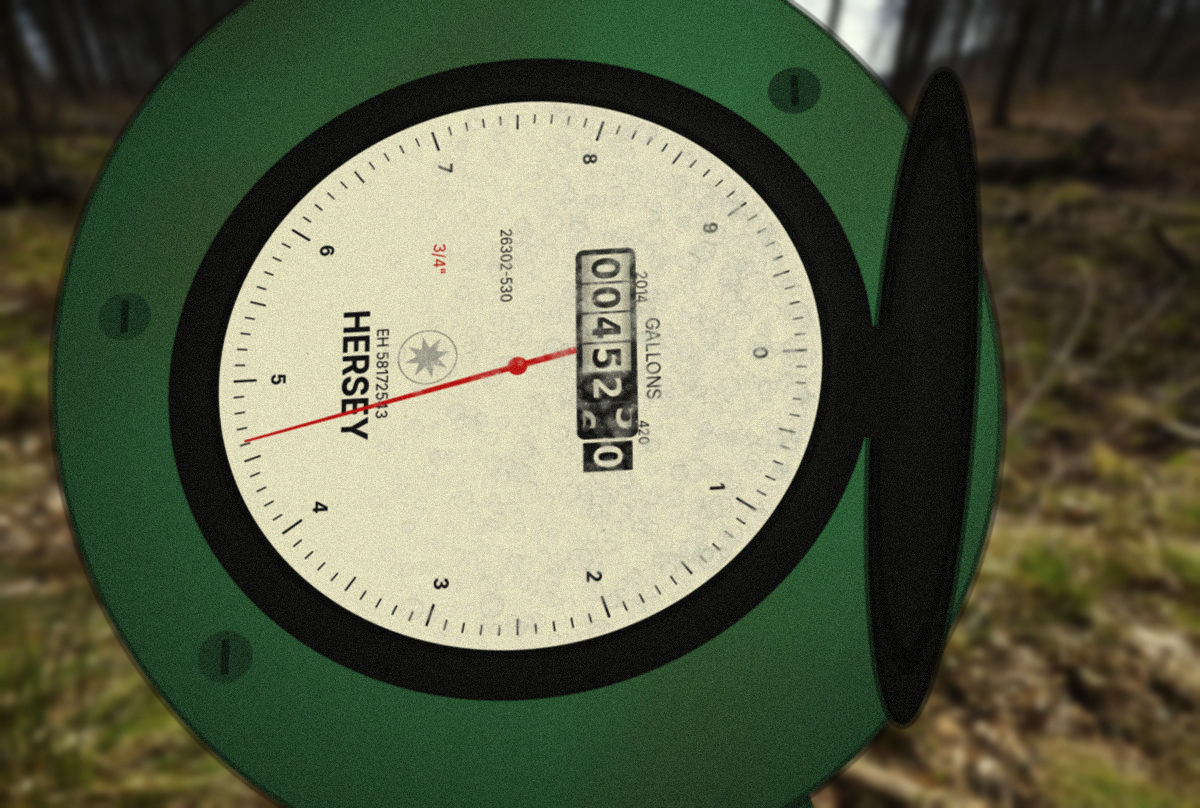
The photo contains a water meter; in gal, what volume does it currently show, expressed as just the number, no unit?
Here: 45254.6
